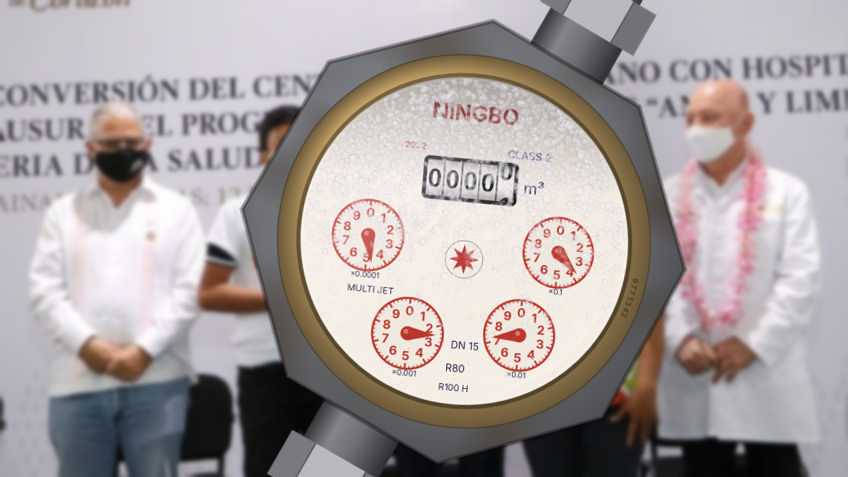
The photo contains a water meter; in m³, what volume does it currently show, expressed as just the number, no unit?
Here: 0.3724
